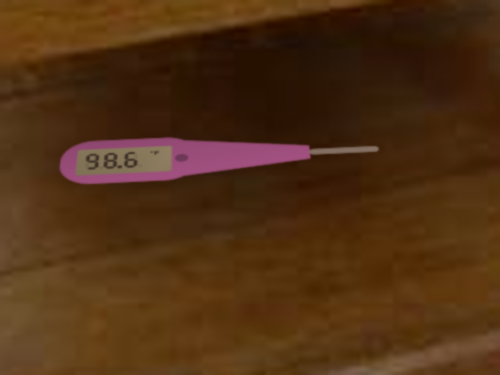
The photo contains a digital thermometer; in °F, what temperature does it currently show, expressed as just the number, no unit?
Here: 98.6
